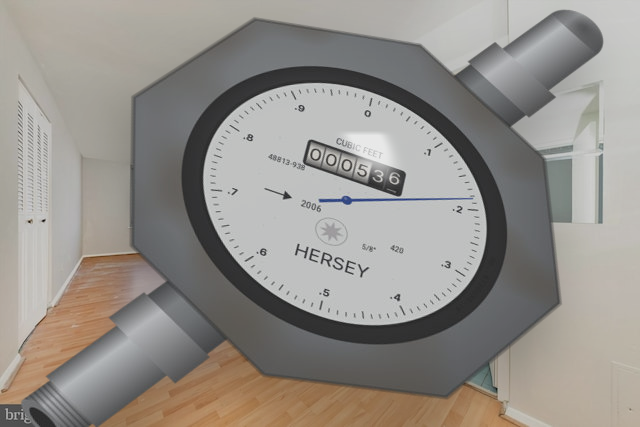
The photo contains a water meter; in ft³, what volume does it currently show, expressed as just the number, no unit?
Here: 536.18
